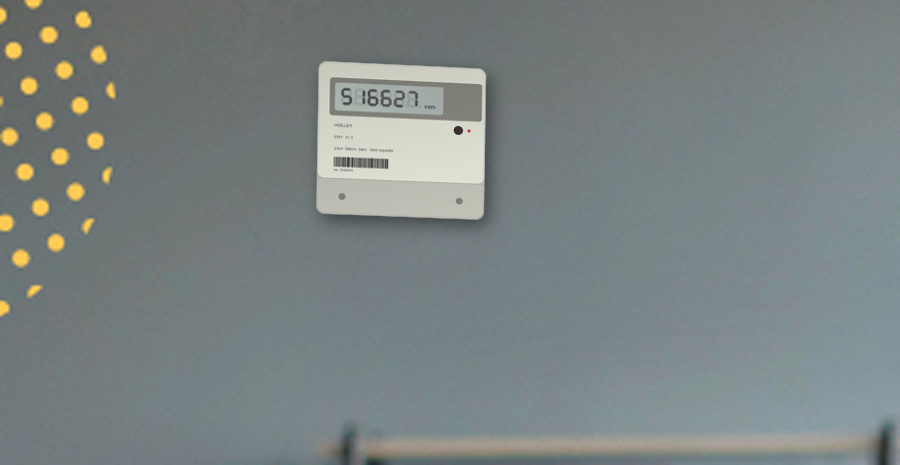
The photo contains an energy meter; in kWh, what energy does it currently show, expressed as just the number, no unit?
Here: 516627
